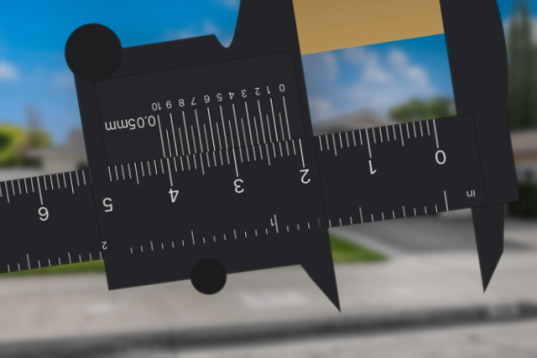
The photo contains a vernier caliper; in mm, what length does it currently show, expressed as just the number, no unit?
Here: 21.4
